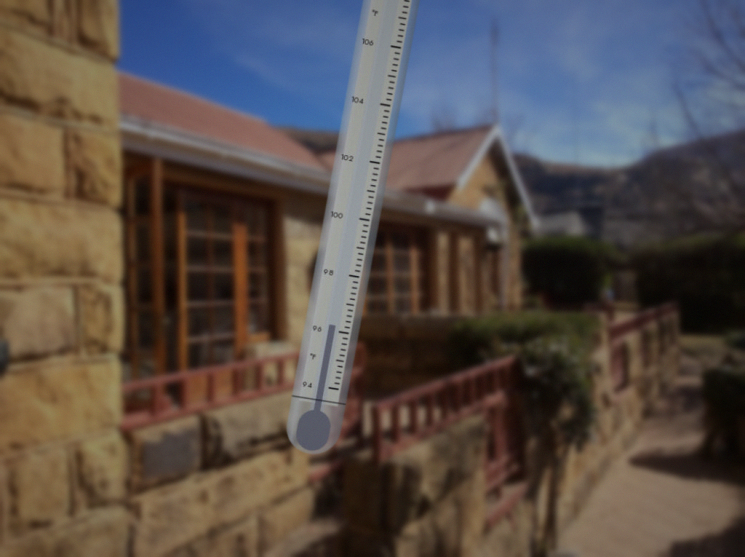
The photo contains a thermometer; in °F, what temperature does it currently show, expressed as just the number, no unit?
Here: 96.2
